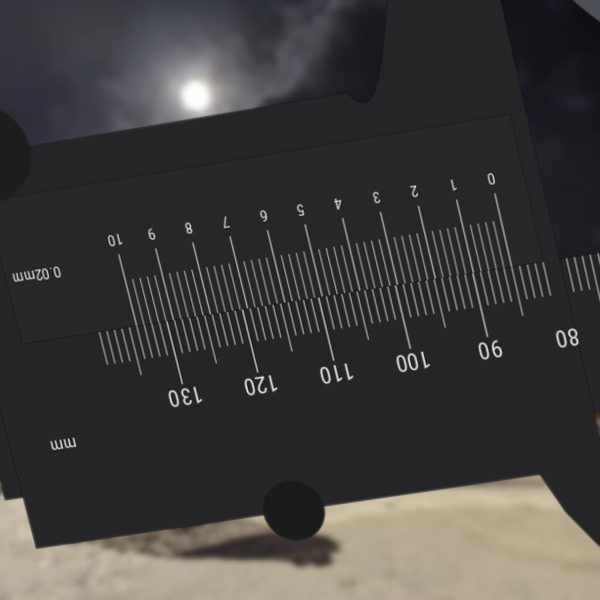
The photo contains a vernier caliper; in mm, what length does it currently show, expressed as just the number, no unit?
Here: 85.0
